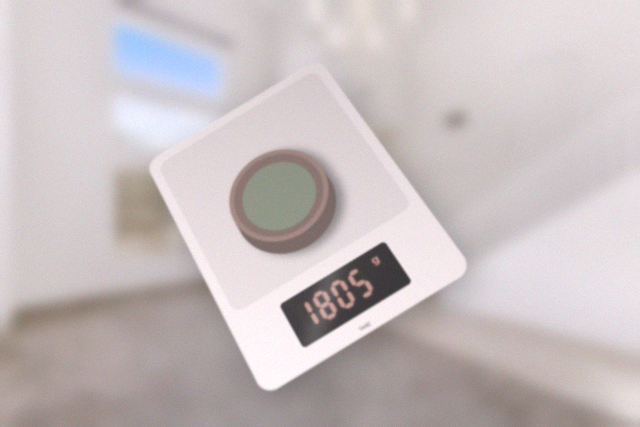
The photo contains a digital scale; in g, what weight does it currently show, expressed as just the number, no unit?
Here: 1805
